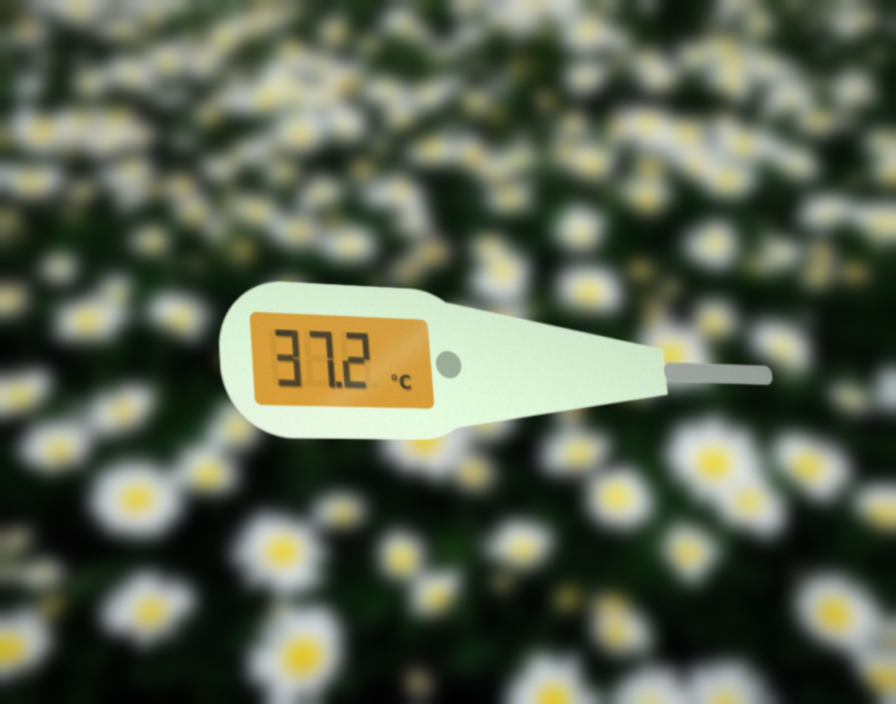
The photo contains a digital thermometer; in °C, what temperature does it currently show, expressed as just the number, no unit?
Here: 37.2
